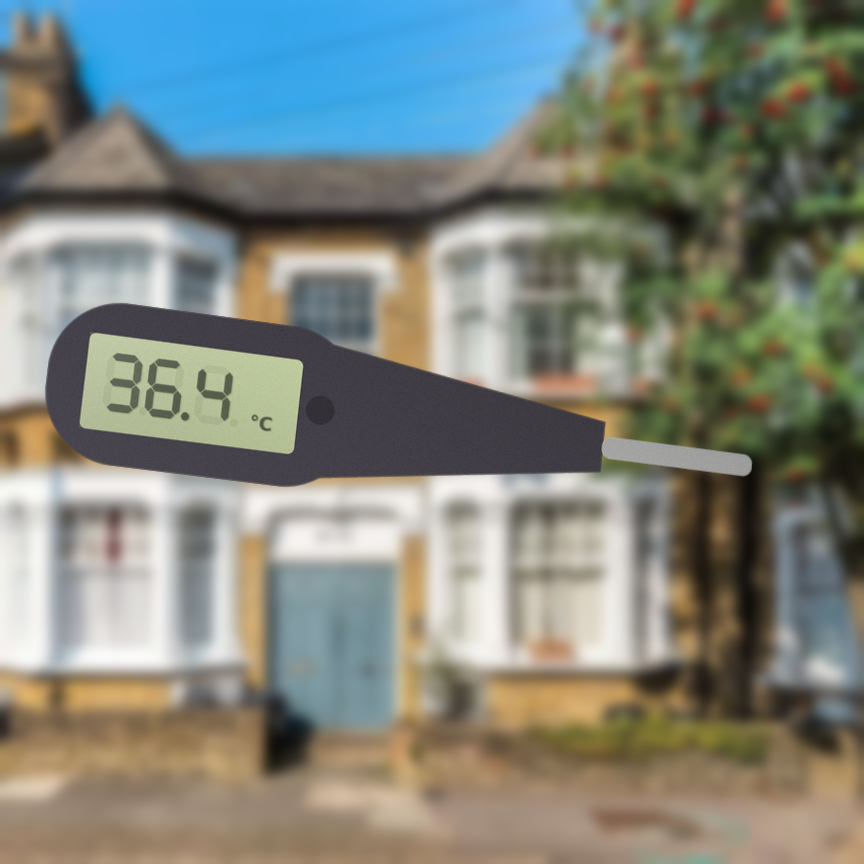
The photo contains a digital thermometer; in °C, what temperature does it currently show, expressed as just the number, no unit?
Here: 36.4
